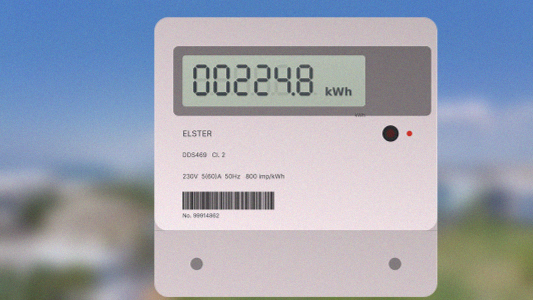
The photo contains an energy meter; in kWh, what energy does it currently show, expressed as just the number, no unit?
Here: 224.8
